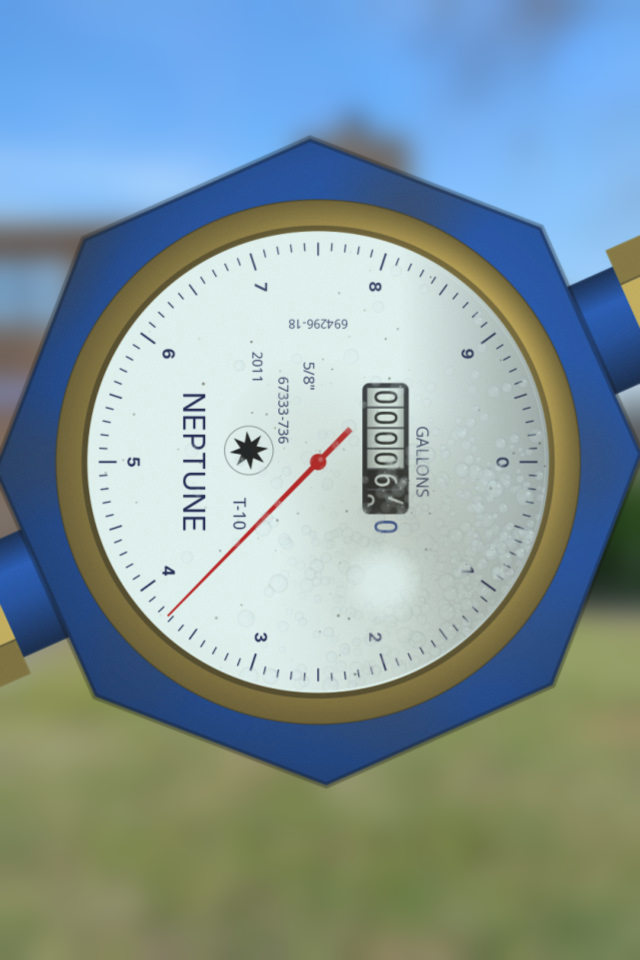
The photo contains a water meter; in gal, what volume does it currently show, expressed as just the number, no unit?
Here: 673.7
